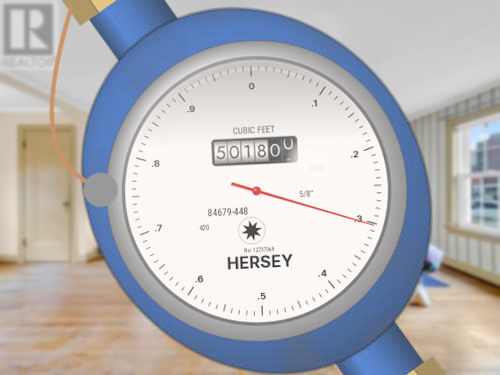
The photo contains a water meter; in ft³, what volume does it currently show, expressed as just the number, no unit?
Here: 501800.30
